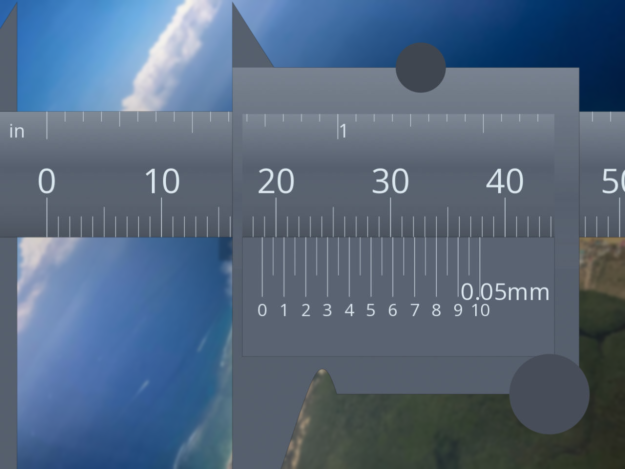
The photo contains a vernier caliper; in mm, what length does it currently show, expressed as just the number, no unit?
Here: 18.8
